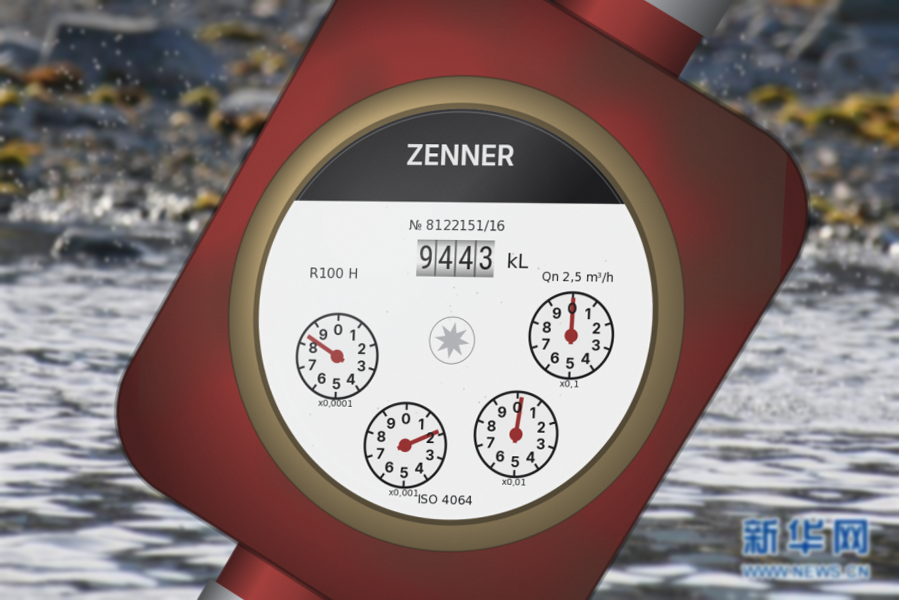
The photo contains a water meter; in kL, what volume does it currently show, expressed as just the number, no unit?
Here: 9443.0018
